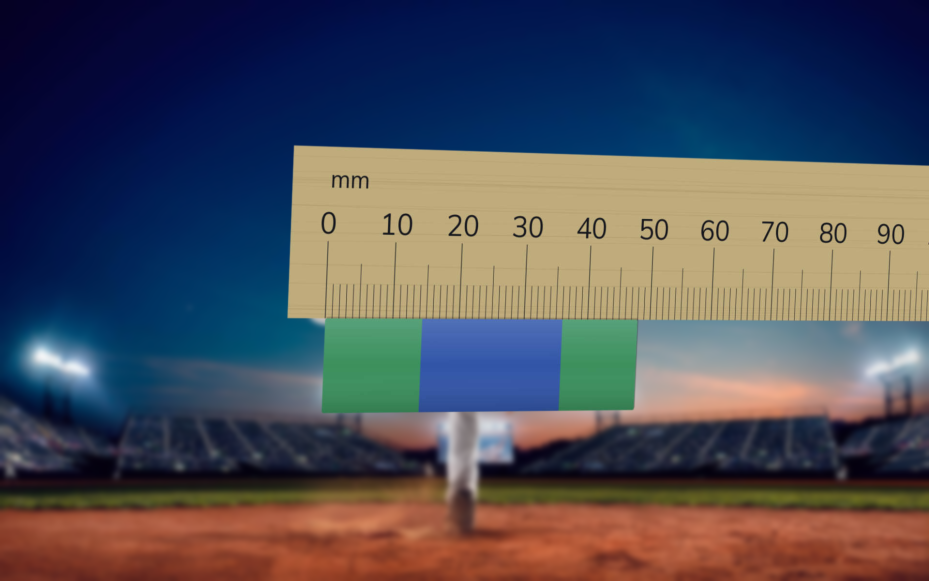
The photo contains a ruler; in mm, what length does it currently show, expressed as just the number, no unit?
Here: 48
